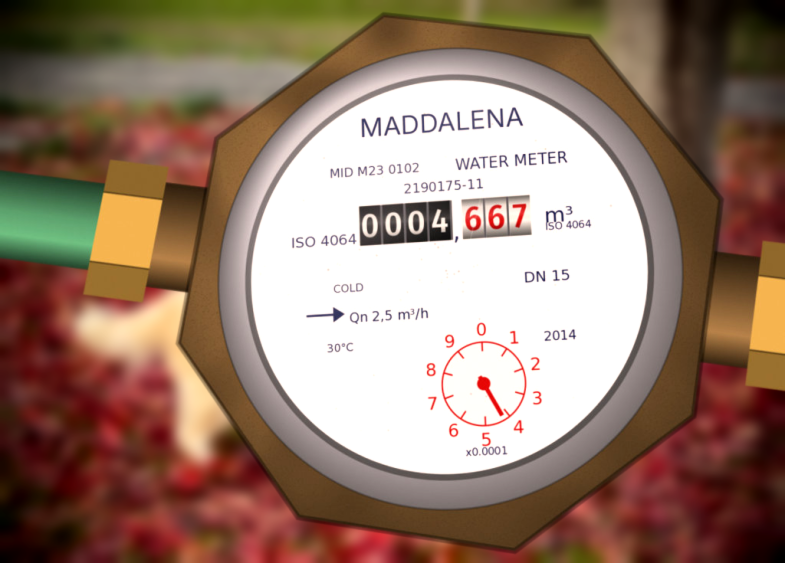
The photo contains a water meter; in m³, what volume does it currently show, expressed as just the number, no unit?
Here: 4.6674
